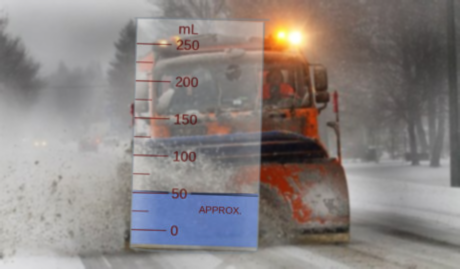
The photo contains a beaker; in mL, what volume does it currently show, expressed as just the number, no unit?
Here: 50
